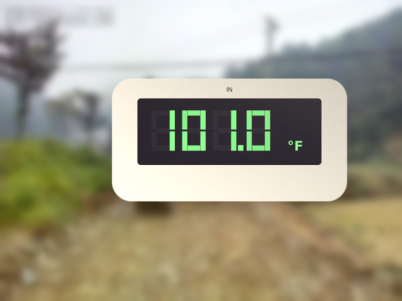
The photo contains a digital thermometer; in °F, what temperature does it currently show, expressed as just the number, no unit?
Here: 101.0
